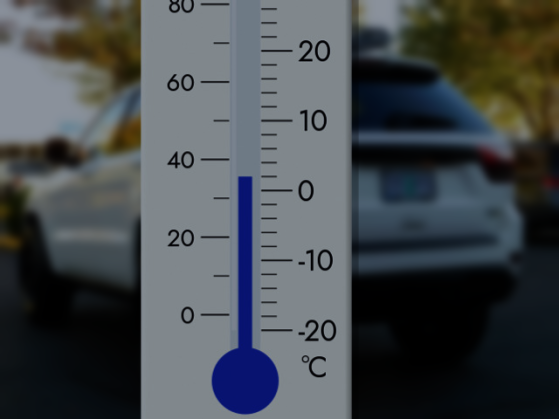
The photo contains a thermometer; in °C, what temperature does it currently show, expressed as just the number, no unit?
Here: 2
